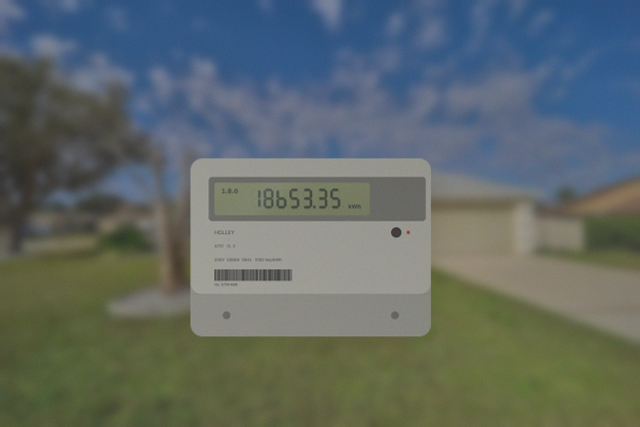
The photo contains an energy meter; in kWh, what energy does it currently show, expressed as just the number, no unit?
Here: 18653.35
